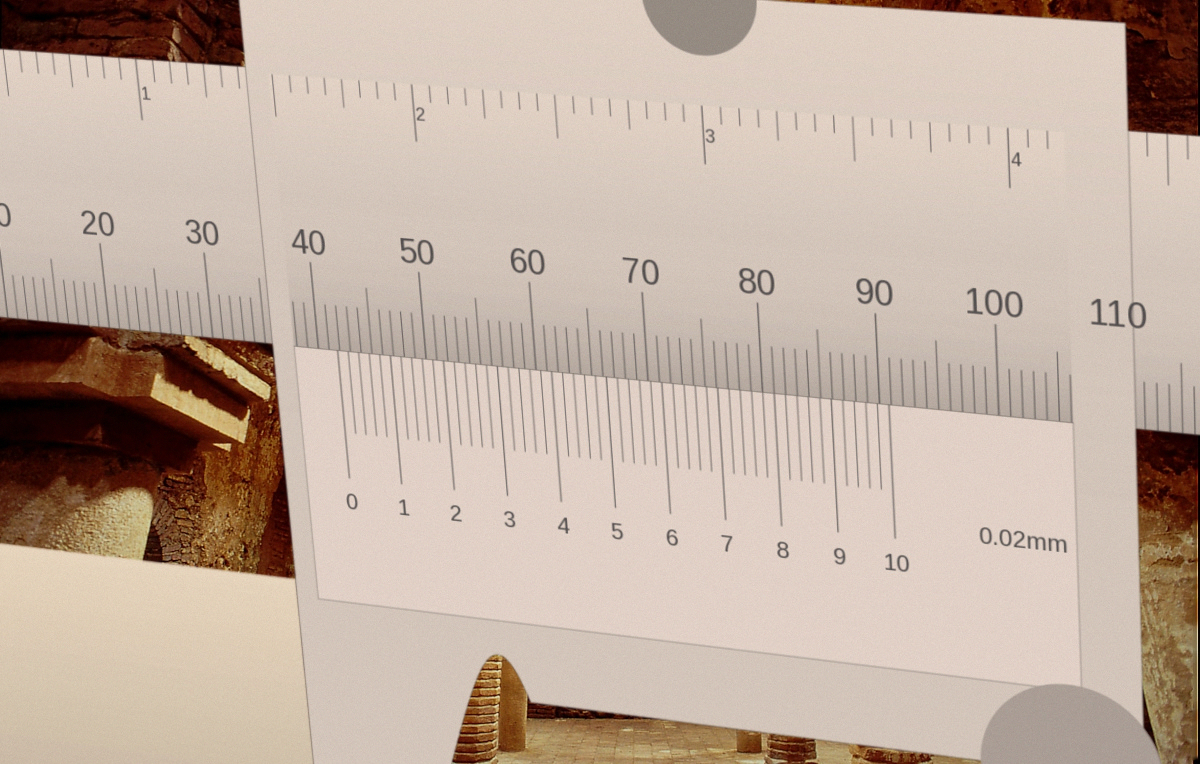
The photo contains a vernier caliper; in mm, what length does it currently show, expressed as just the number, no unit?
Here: 41.8
